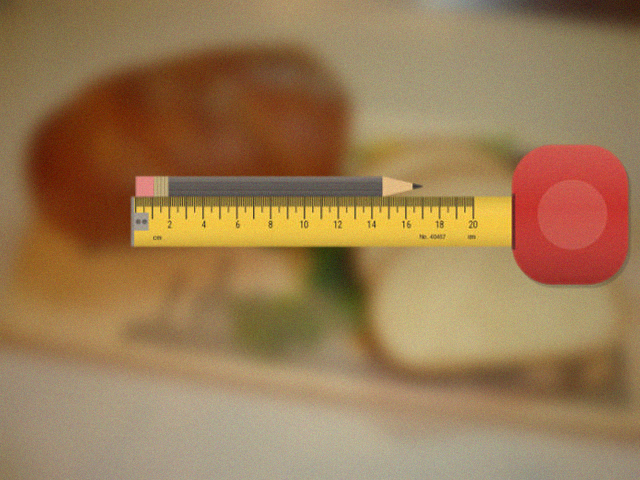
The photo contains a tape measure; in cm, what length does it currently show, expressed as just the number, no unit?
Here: 17
